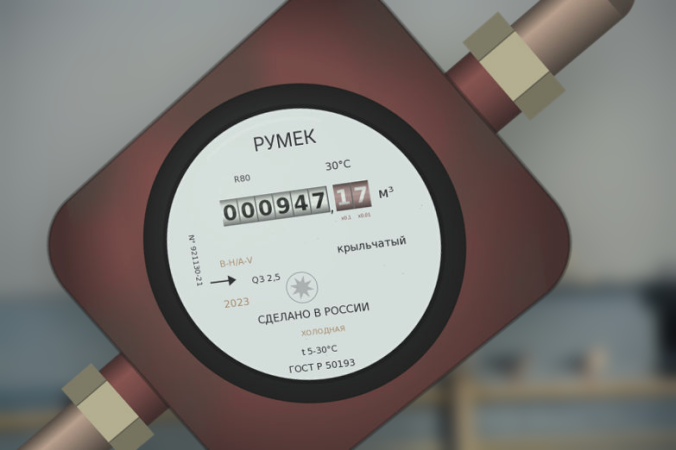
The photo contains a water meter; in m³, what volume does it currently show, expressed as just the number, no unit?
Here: 947.17
